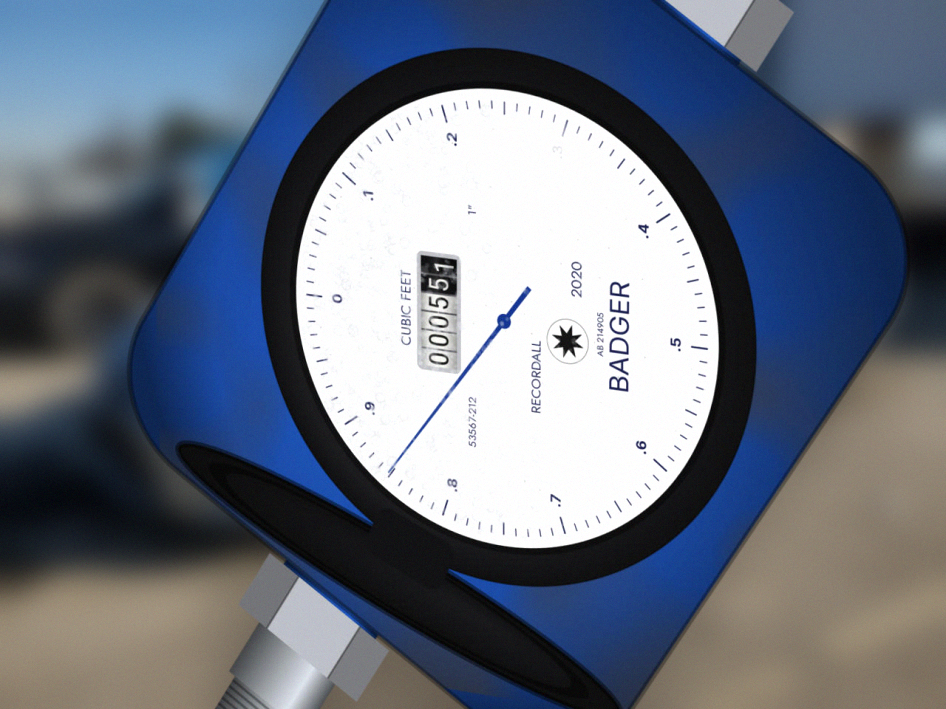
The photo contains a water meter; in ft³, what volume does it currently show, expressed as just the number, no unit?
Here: 550.85
